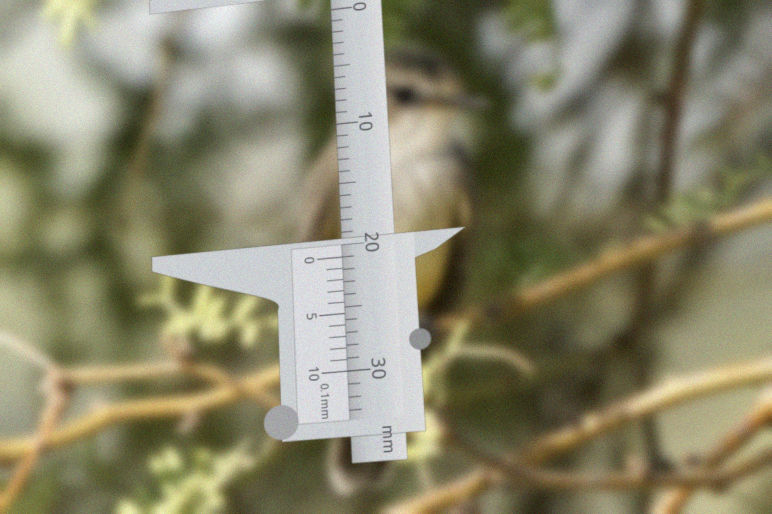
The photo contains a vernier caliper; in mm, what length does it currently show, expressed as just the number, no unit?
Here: 21.0
